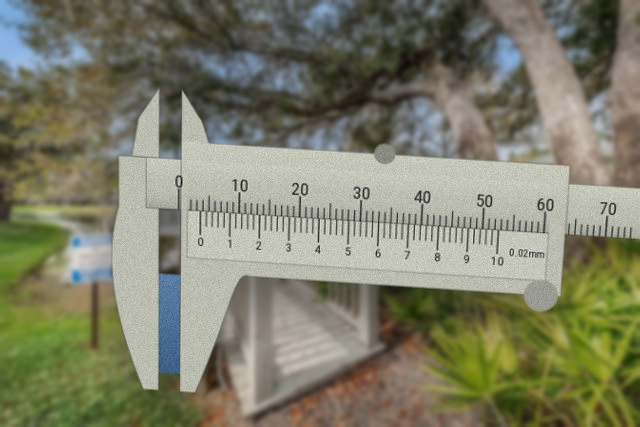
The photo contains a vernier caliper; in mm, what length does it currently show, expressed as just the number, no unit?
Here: 3.6
